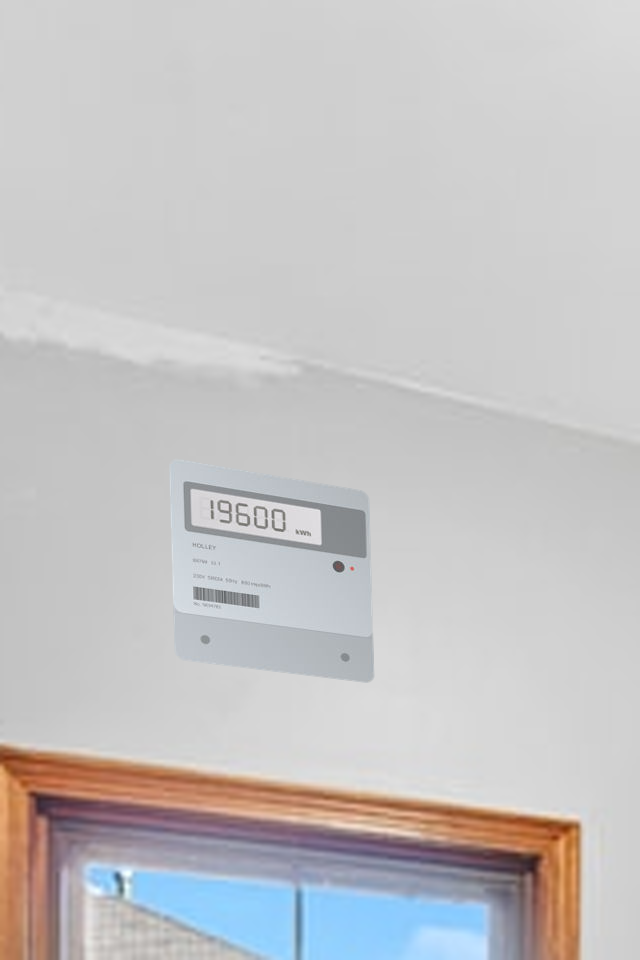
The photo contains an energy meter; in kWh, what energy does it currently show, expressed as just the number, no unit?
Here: 19600
